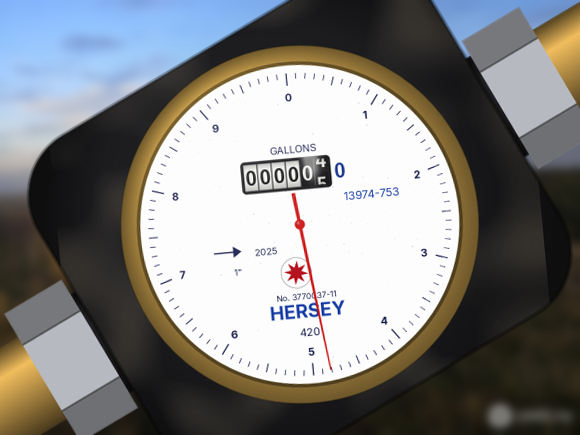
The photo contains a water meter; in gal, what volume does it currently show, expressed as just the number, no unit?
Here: 44.8
